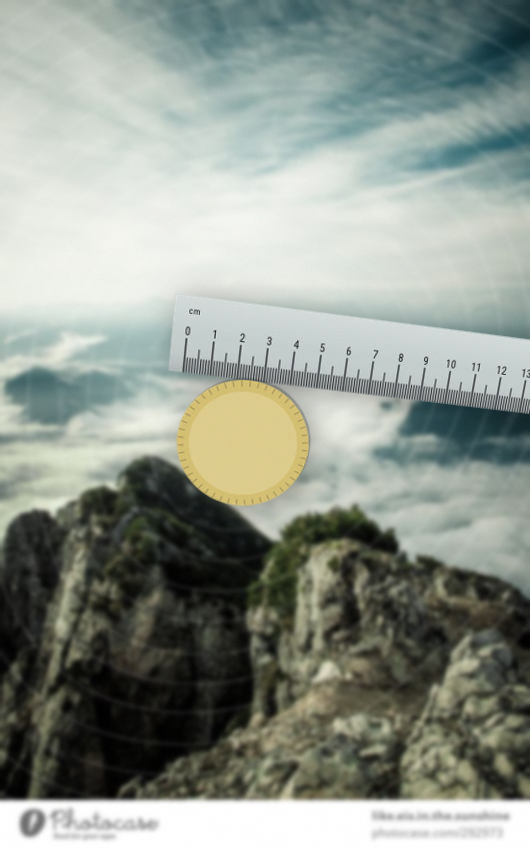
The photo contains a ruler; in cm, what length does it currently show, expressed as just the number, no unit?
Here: 5
